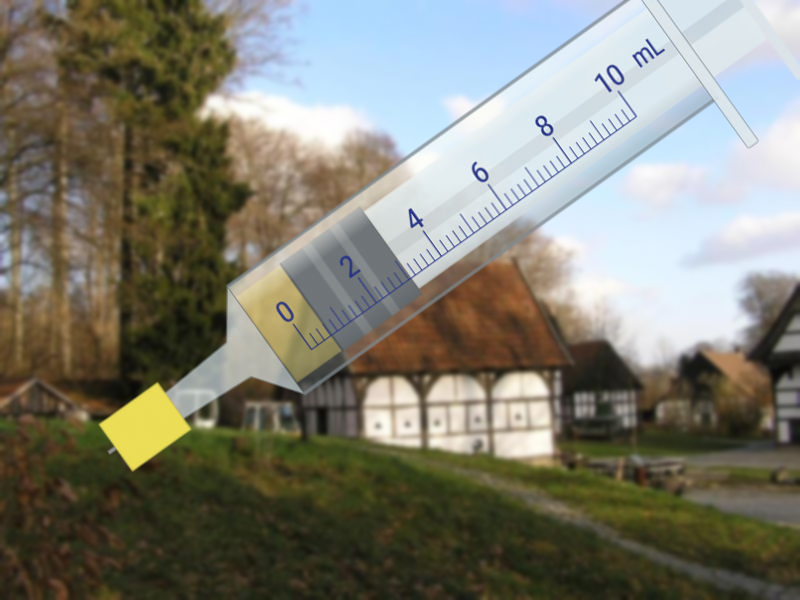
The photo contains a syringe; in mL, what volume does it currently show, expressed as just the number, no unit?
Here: 0.6
